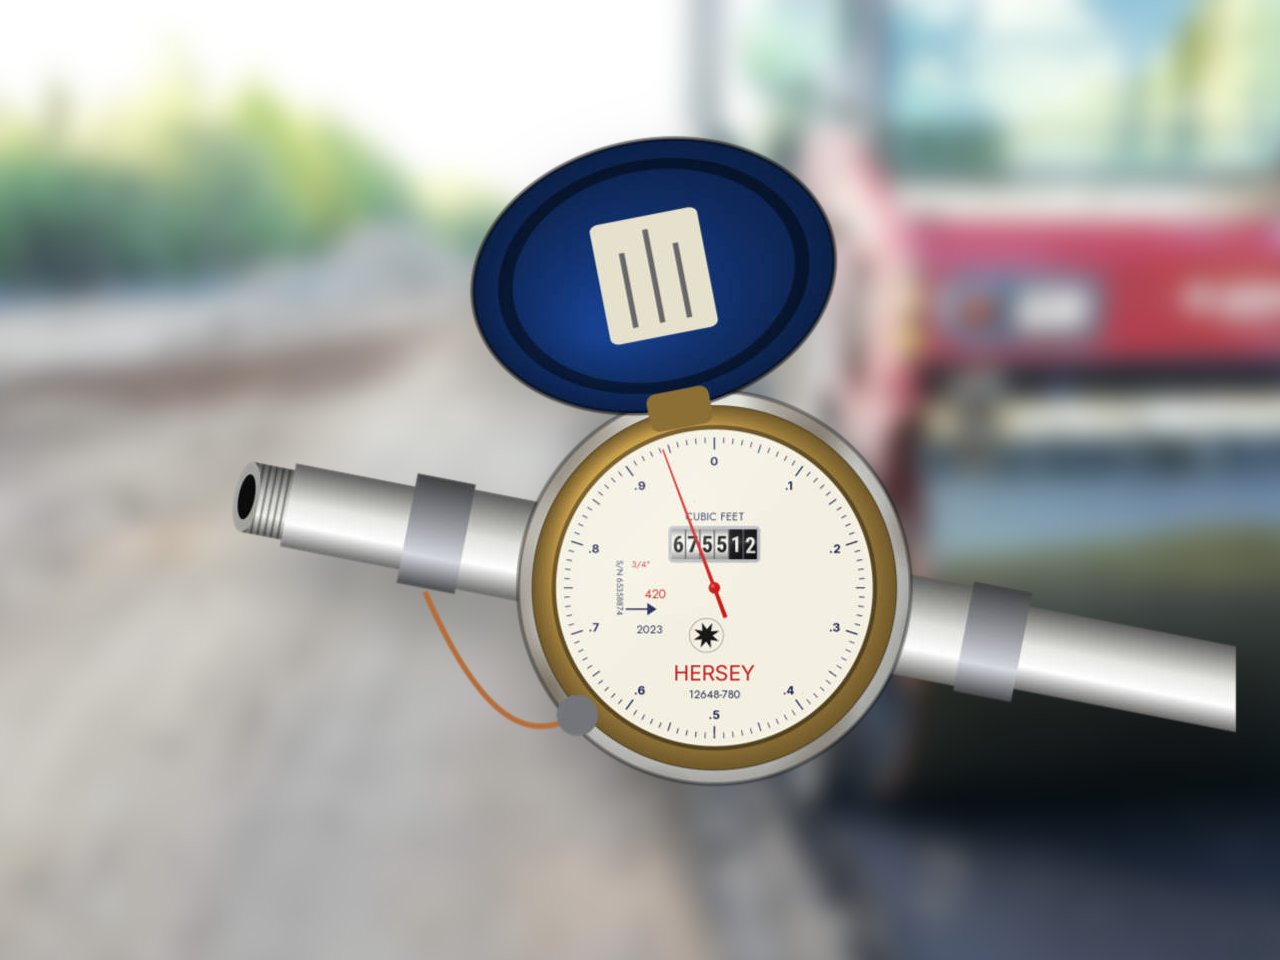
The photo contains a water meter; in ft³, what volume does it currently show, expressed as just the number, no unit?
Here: 675511.94
